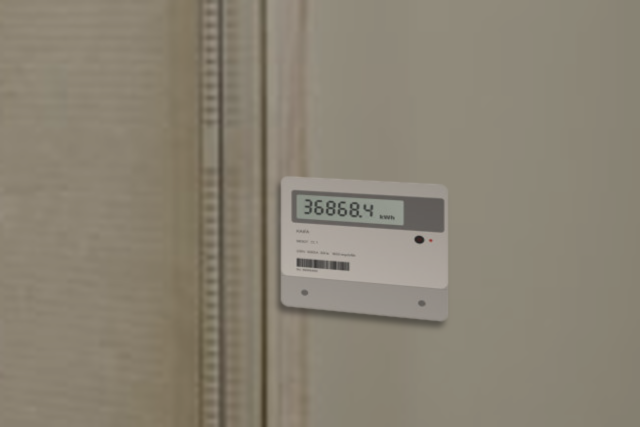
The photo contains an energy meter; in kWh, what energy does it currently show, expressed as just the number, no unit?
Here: 36868.4
